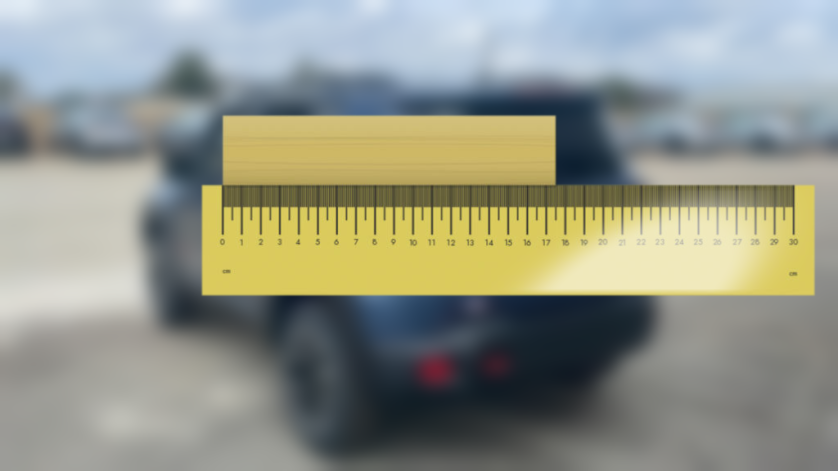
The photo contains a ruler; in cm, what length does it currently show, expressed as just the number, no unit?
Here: 17.5
